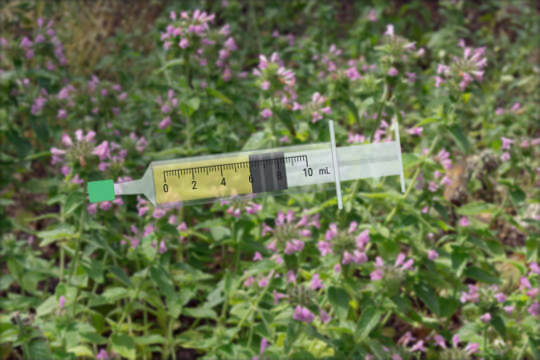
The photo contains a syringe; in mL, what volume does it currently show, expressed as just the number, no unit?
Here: 6
